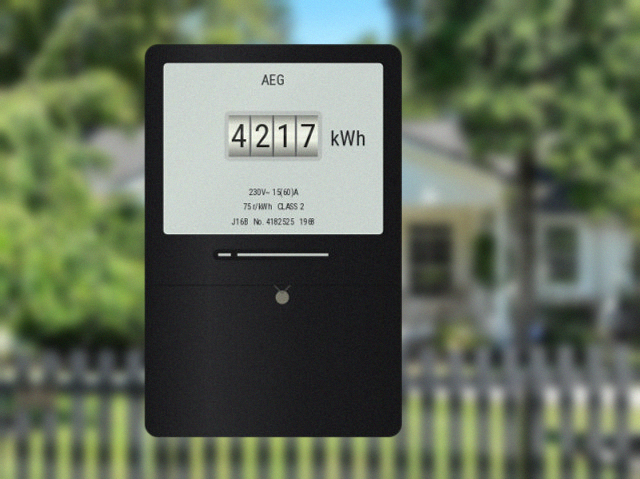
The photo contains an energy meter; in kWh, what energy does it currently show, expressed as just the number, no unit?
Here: 4217
